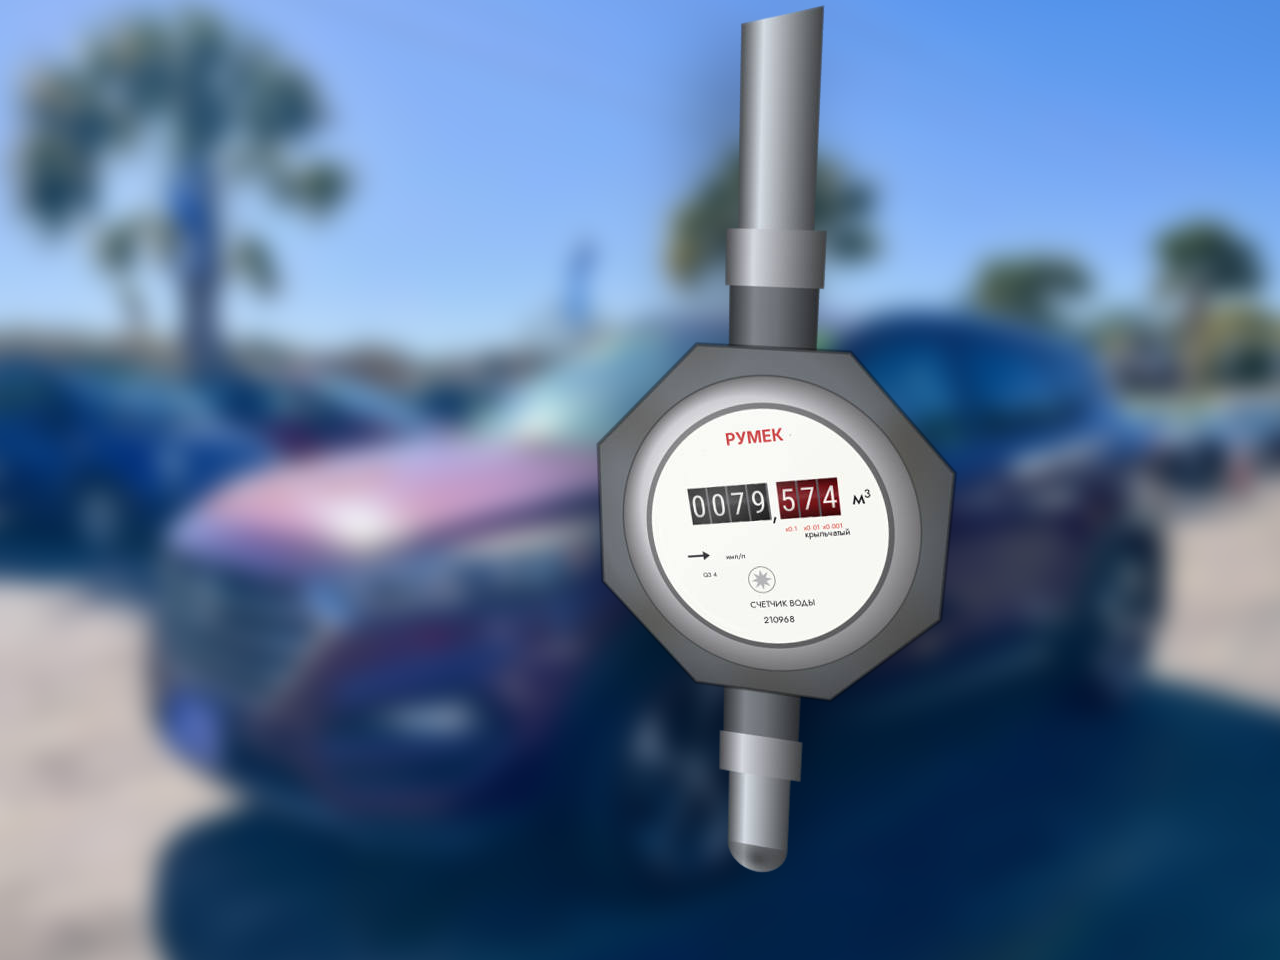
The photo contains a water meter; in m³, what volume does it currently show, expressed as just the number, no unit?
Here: 79.574
